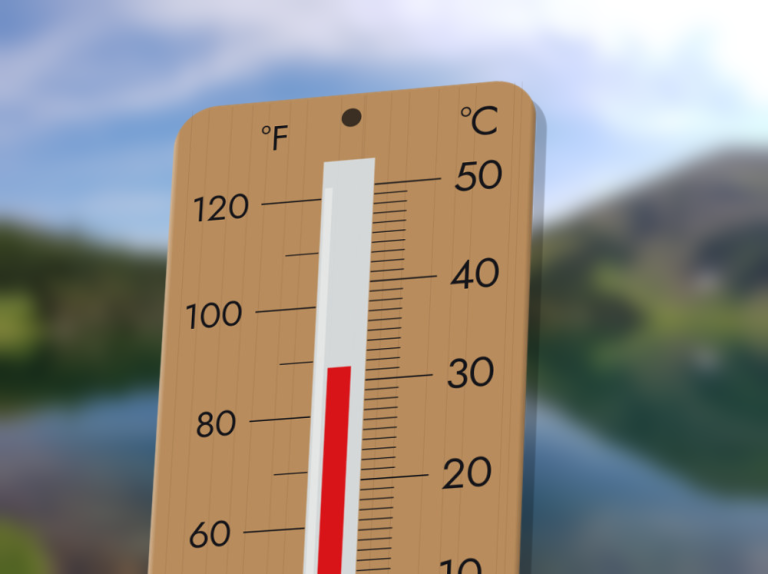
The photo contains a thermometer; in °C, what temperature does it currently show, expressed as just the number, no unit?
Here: 31.5
